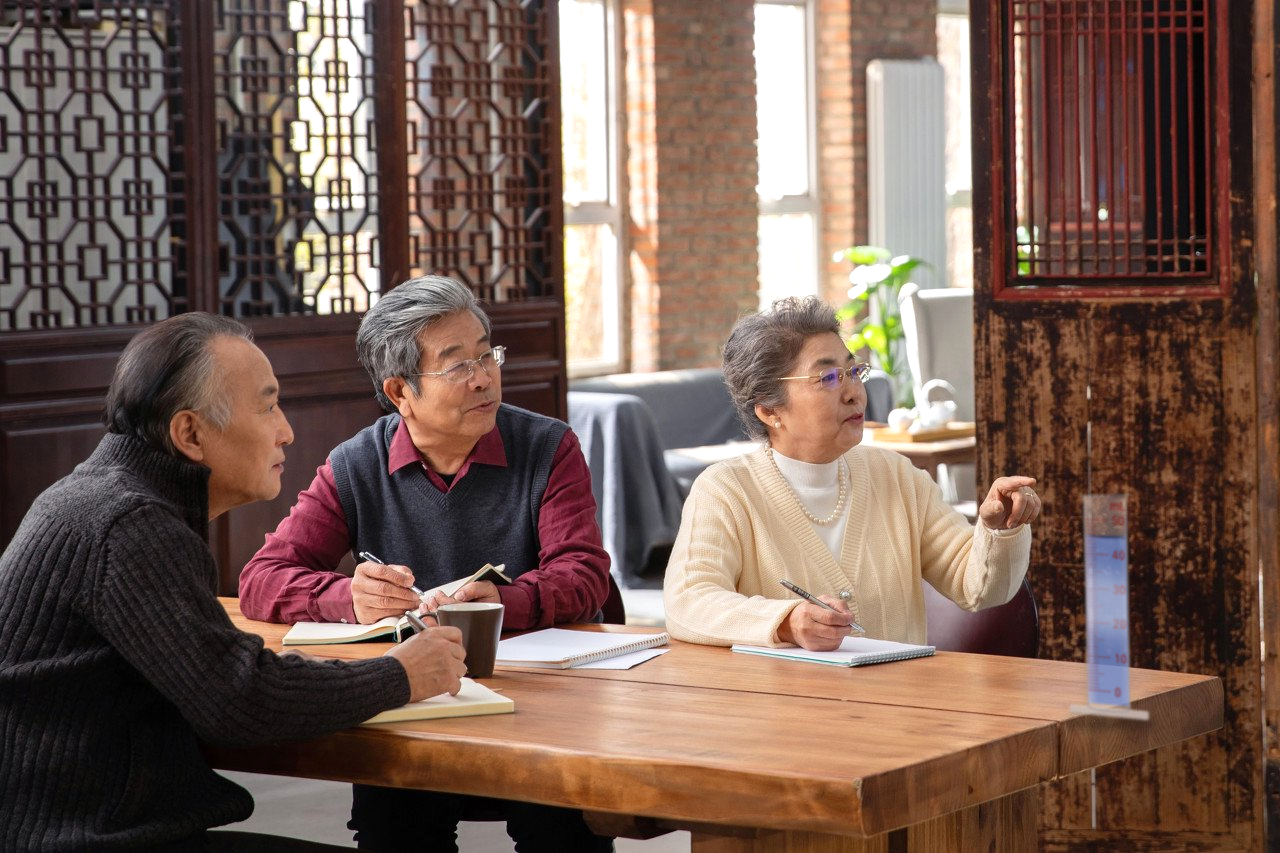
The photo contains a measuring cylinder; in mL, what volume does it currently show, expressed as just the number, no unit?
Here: 45
